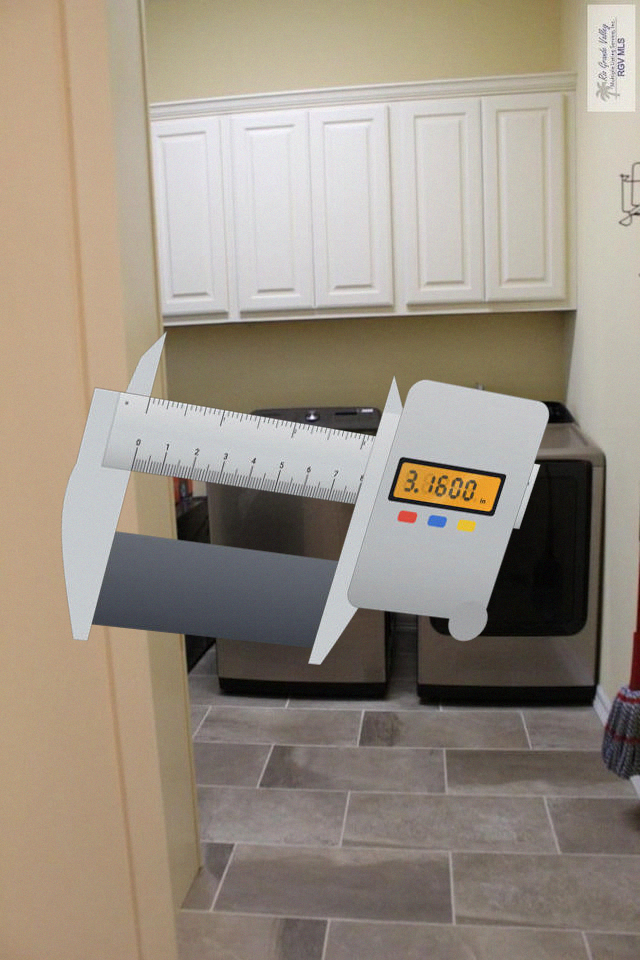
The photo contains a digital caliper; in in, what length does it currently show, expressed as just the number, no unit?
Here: 3.1600
